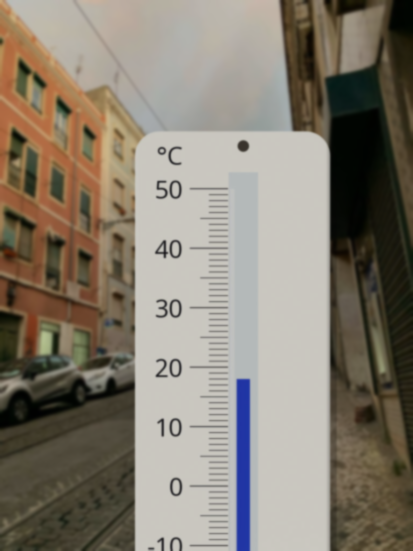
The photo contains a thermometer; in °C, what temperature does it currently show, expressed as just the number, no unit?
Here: 18
